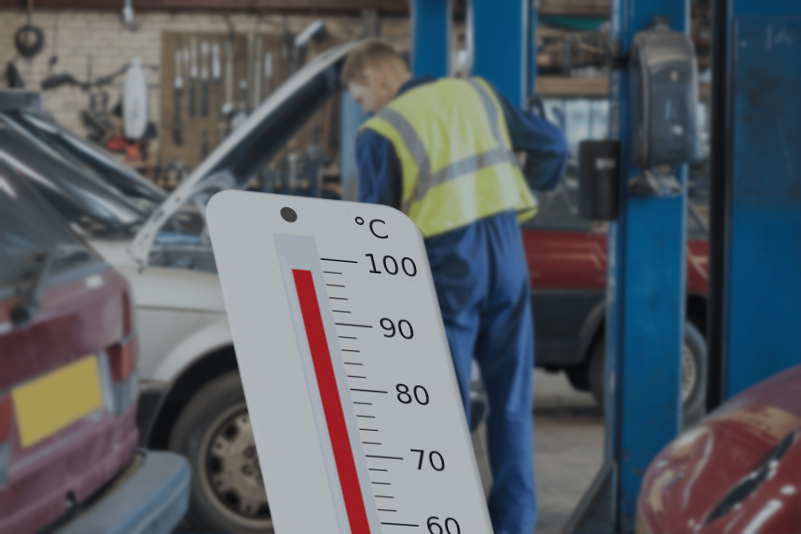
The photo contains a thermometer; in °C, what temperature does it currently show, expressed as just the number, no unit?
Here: 98
